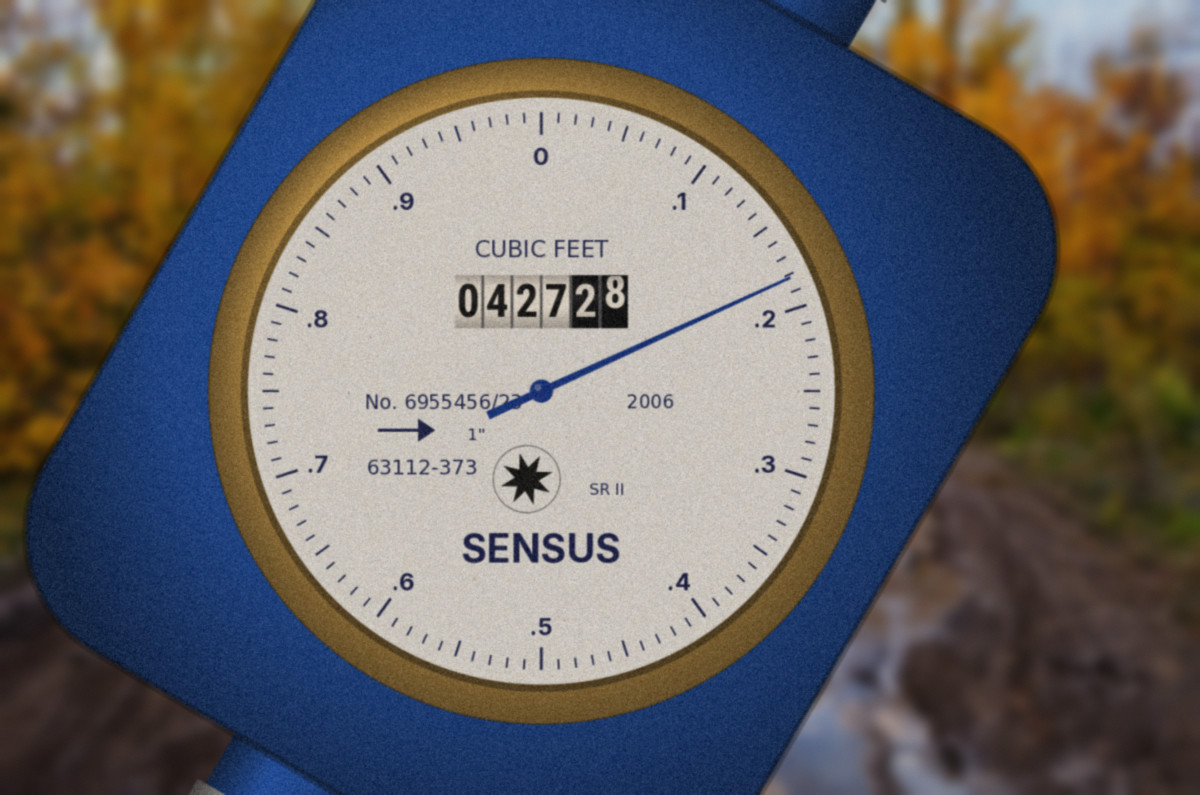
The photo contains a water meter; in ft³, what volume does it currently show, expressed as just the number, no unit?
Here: 42728.18
